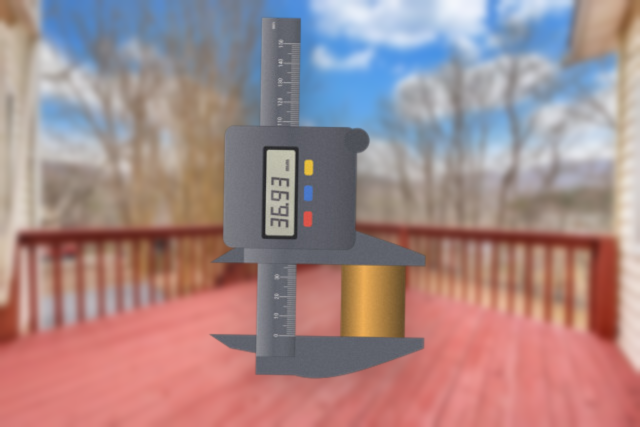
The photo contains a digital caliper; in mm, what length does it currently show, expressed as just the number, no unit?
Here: 36.93
